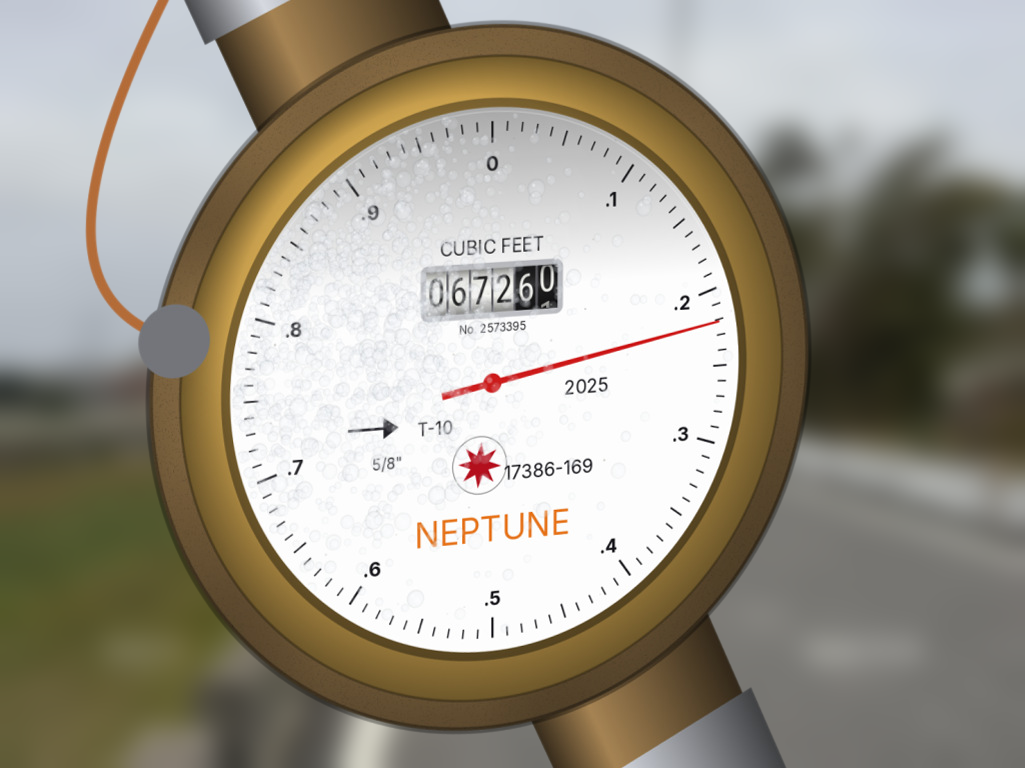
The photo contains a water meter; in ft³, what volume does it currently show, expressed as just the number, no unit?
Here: 67260.22
